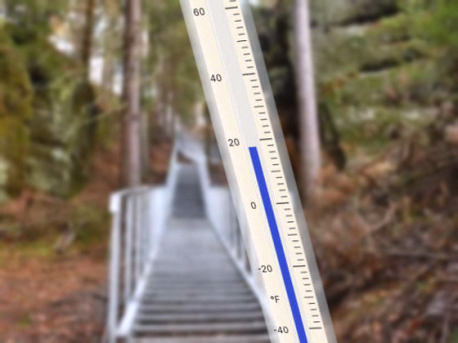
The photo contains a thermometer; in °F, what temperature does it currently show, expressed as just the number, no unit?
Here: 18
